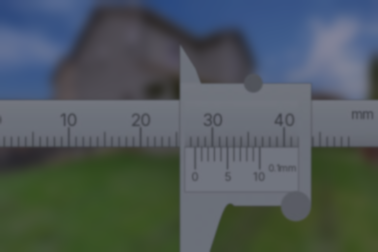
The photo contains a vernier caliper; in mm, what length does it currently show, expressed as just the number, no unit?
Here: 27.6
